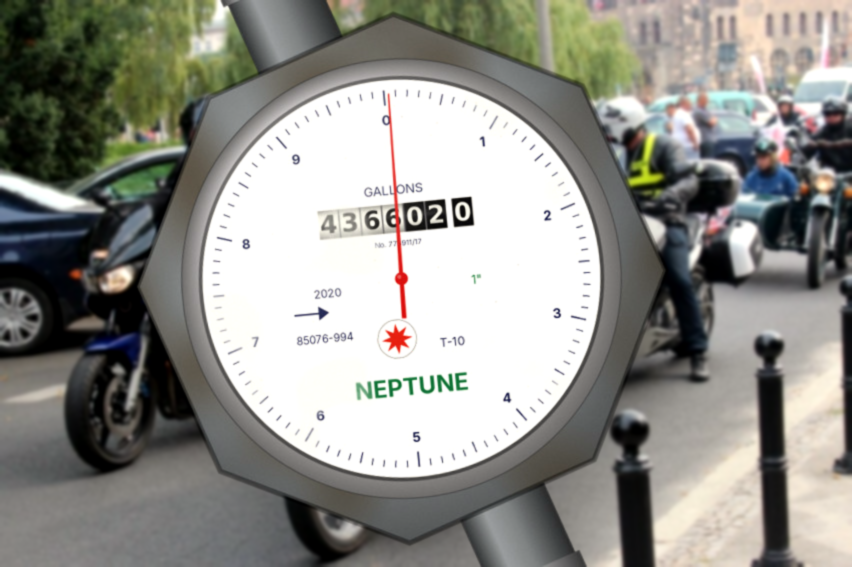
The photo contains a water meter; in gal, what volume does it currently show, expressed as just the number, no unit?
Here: 4366020.0
